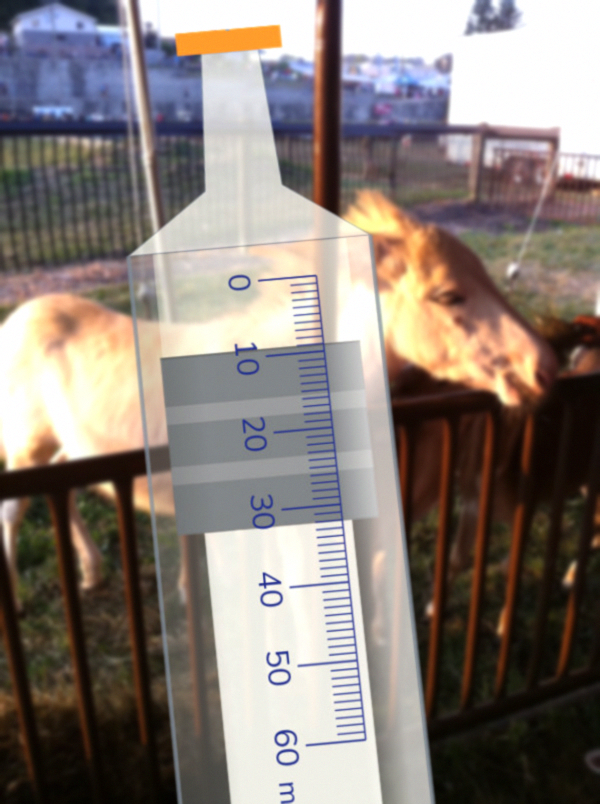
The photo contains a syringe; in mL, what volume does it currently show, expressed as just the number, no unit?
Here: 9
